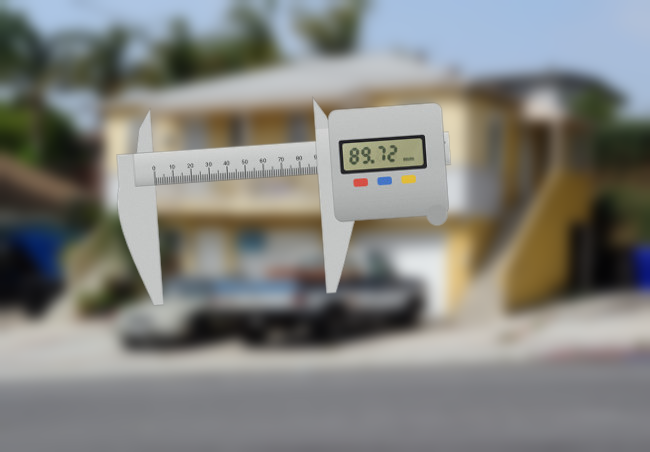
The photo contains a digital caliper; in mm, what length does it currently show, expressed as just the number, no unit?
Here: 89.72
